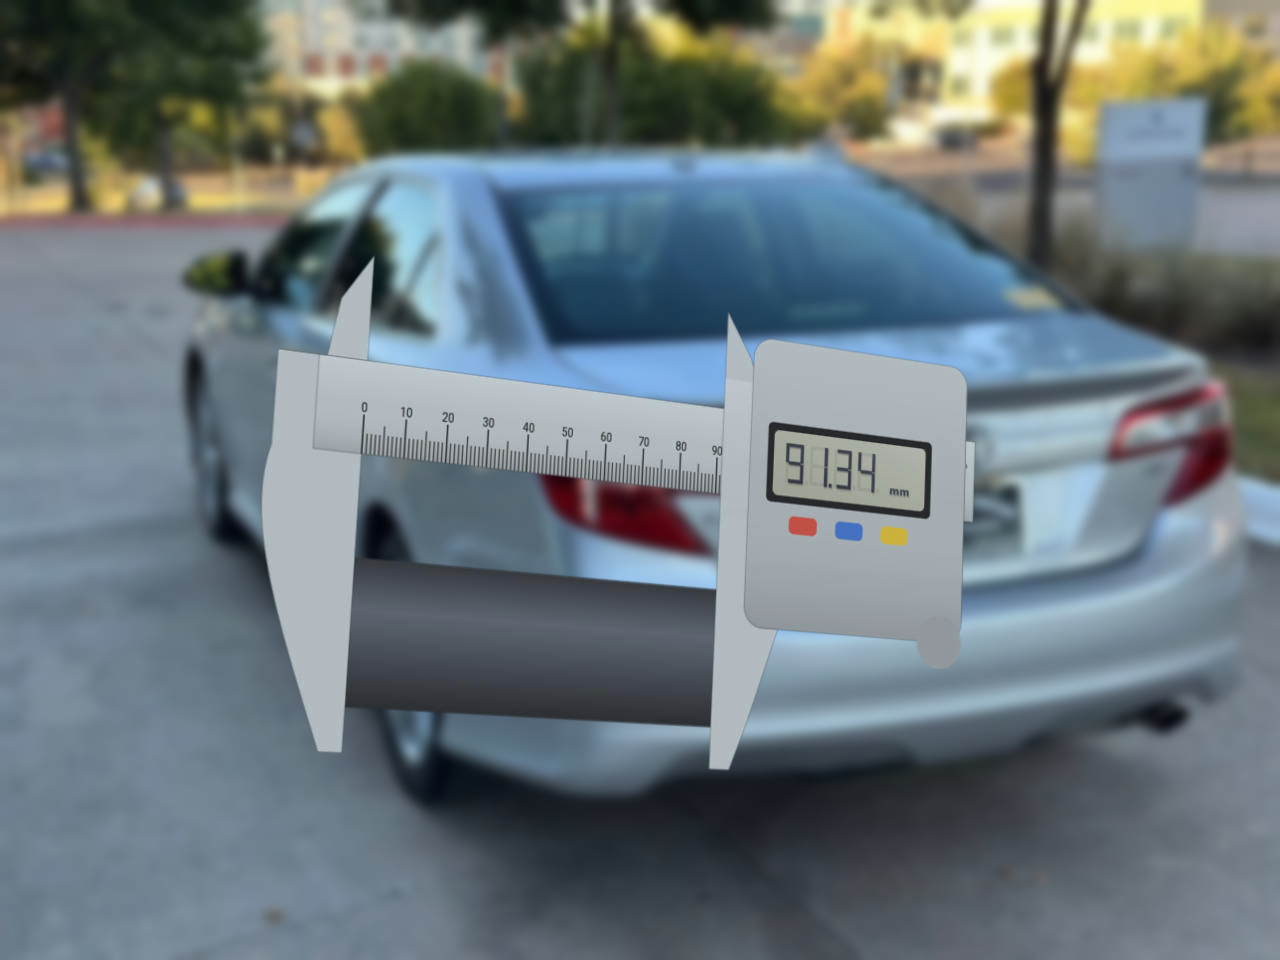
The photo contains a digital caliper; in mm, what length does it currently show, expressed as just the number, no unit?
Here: 91.34
